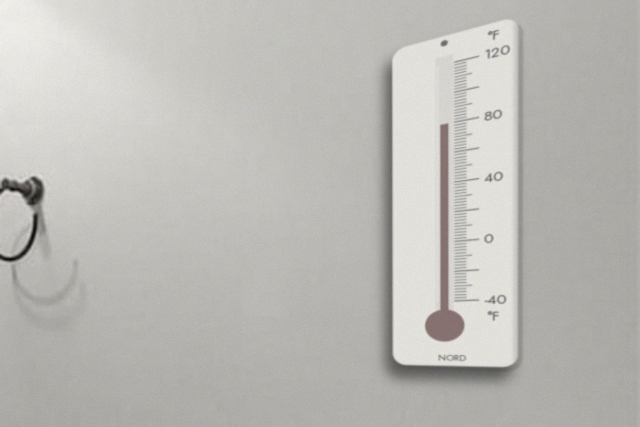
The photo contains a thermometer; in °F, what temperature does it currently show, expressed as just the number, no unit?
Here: 80
